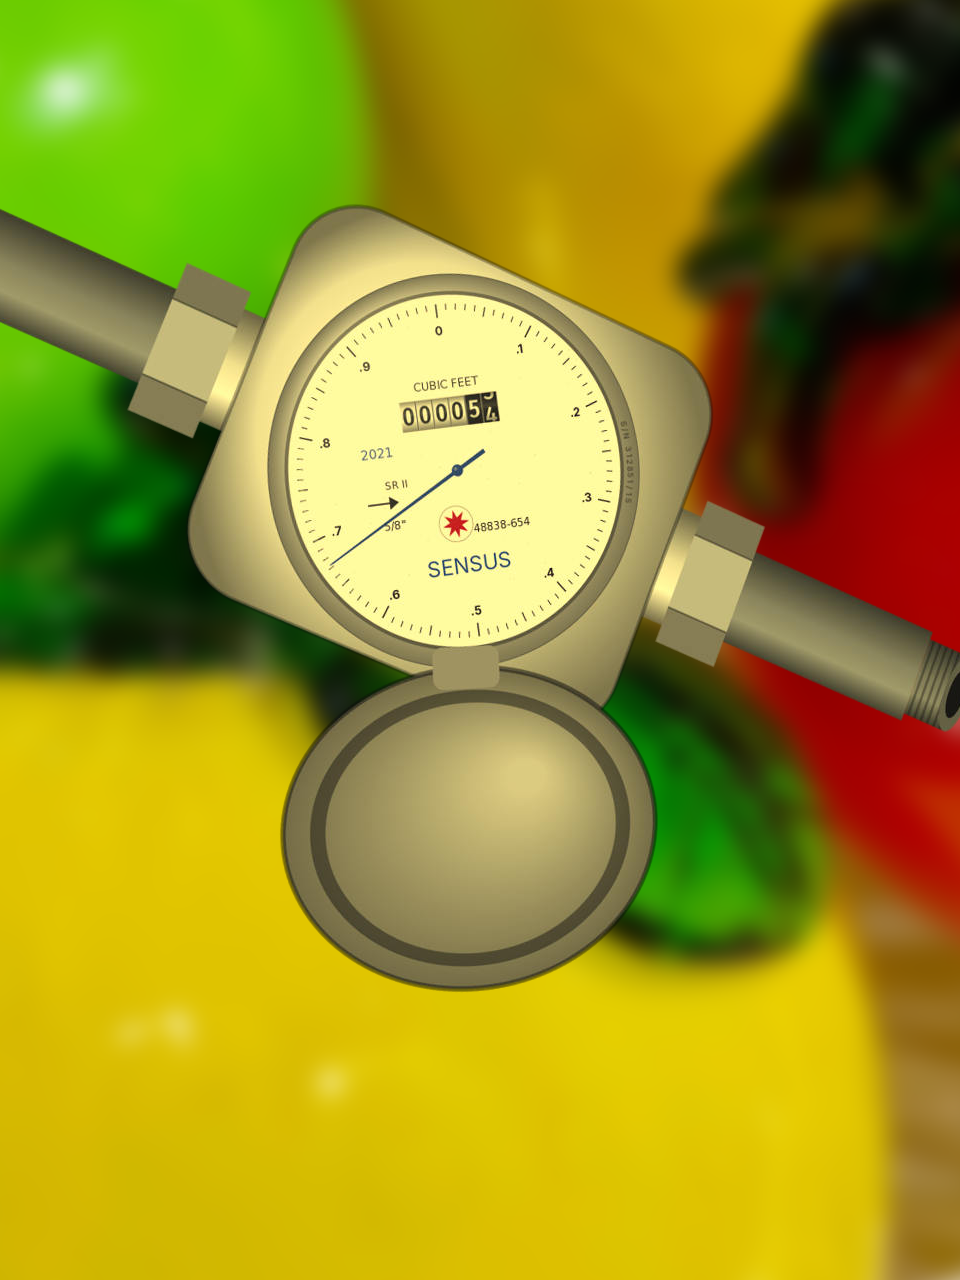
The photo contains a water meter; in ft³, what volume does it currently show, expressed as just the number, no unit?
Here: 53.67
